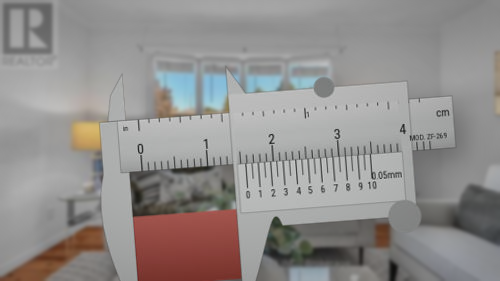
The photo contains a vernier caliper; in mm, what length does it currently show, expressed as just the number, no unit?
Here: 15.8
